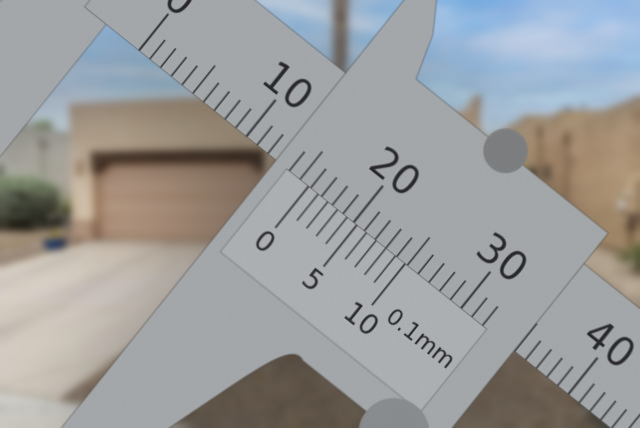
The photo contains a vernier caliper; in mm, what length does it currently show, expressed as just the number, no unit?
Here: 15.8
